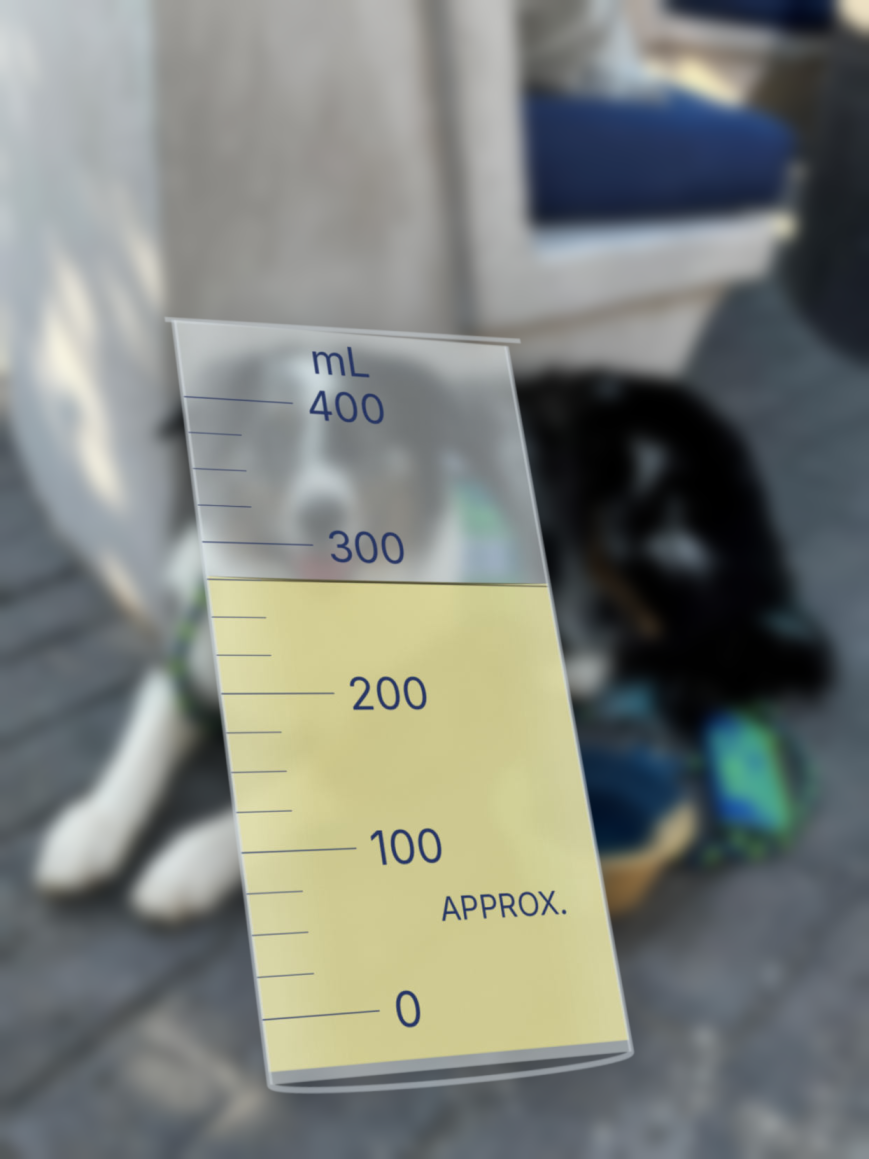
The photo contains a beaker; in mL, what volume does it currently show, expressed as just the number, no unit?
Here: 275
